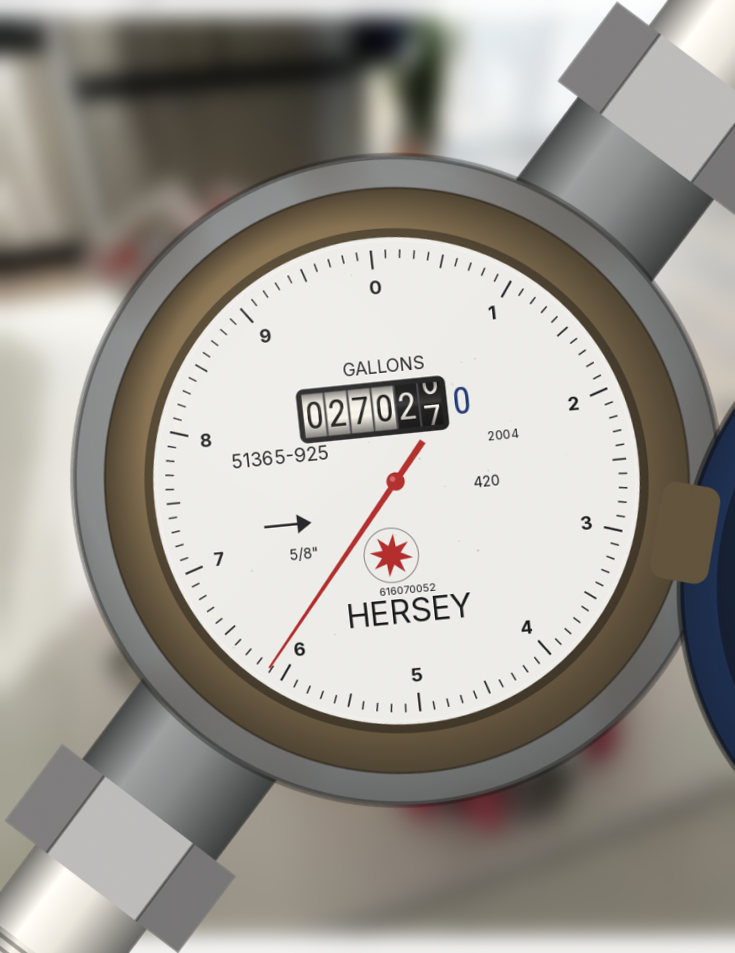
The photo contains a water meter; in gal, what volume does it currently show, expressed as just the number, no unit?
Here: 270266.1
